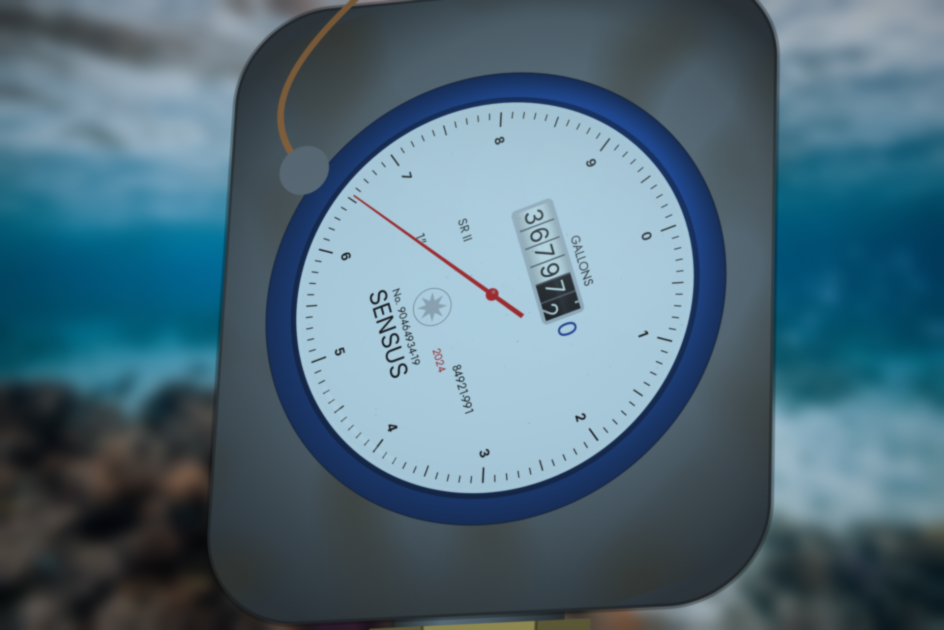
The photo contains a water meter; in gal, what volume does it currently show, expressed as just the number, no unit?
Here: 3679716.5
